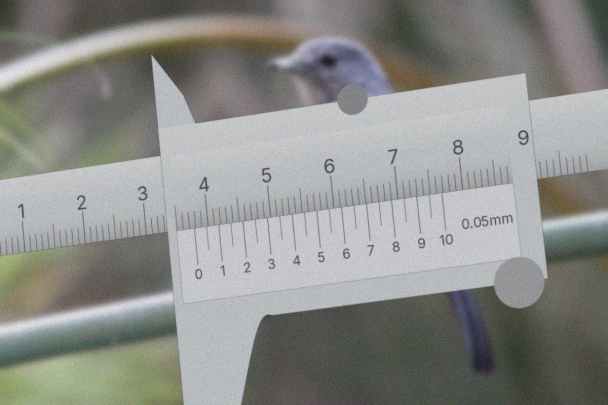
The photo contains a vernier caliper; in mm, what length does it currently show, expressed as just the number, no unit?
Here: 37.8
